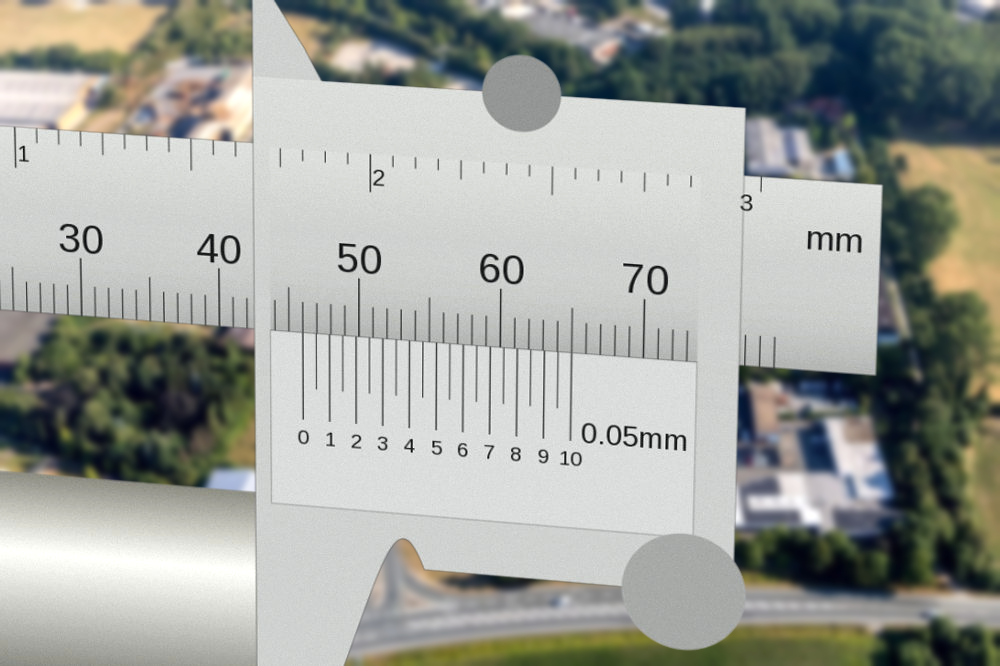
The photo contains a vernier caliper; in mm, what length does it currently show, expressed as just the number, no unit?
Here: 46.0
